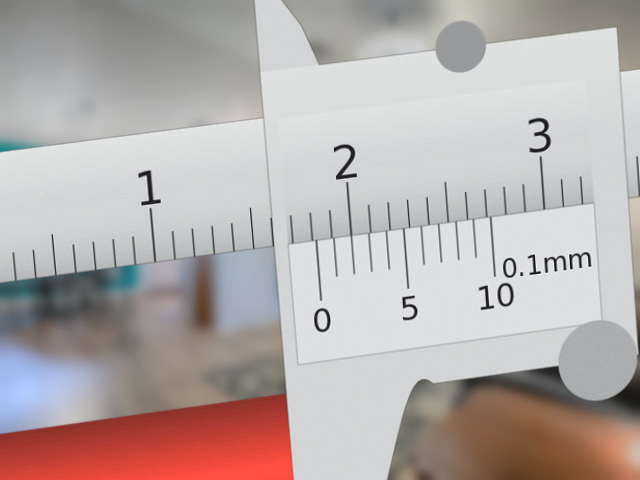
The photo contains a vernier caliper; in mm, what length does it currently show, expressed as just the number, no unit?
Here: 18.2
